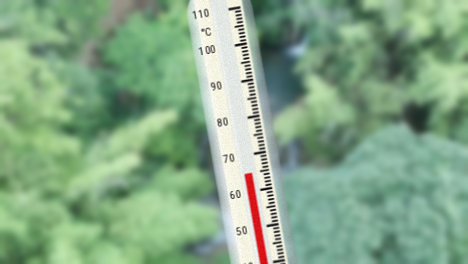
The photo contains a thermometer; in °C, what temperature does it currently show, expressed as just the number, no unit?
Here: 65
